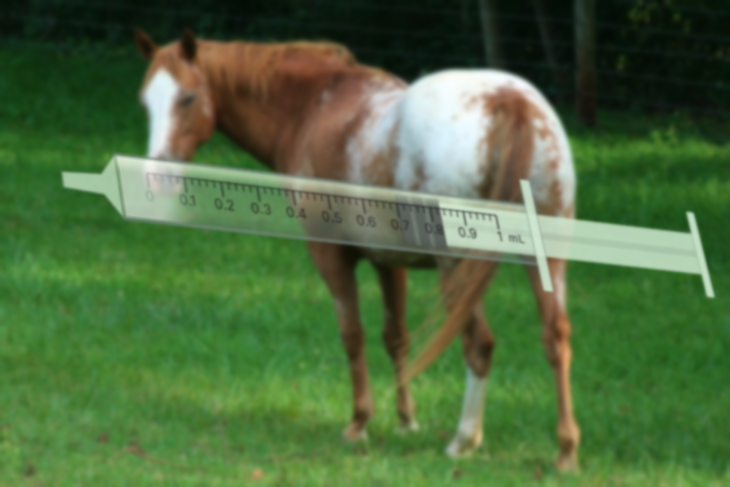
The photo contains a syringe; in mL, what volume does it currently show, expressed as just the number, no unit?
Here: 0.7
